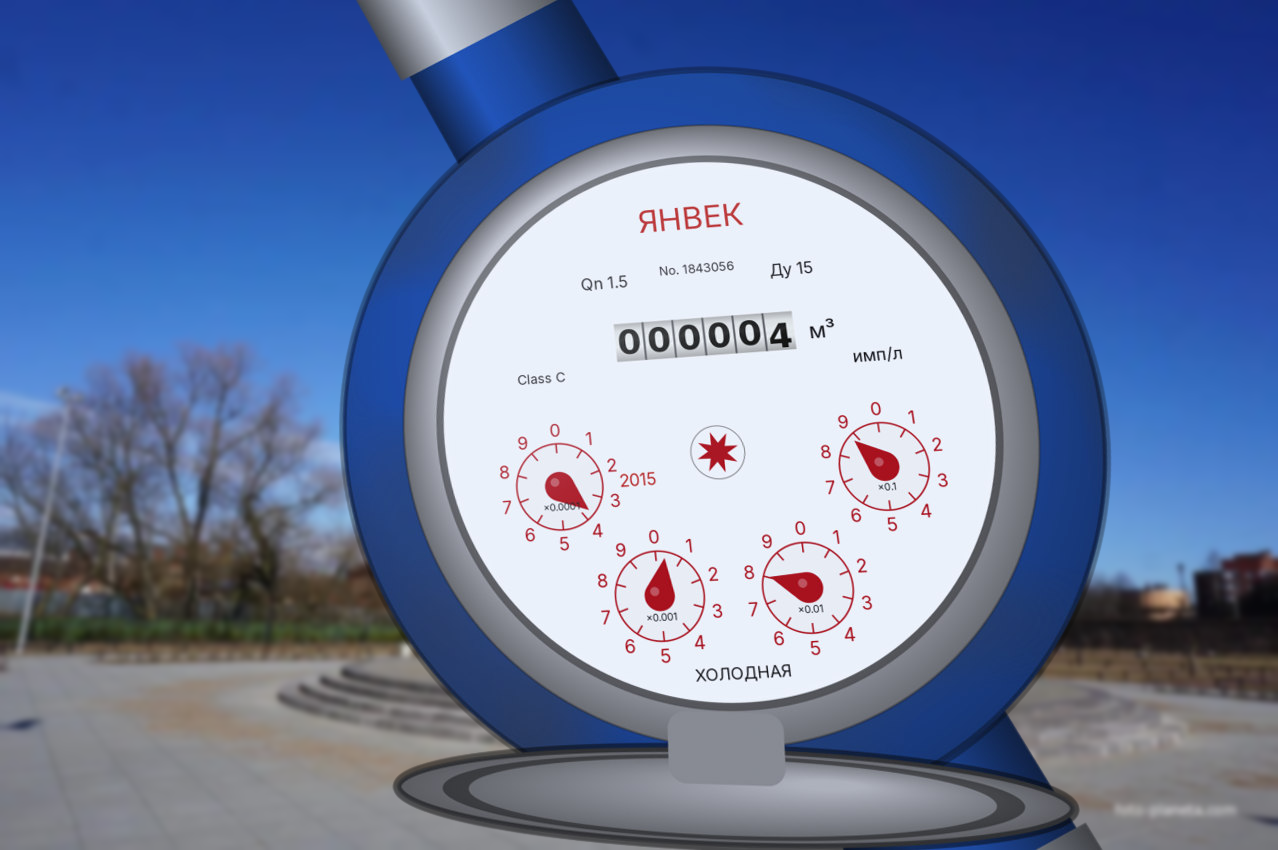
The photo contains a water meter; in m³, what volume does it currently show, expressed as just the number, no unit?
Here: 3.8803
